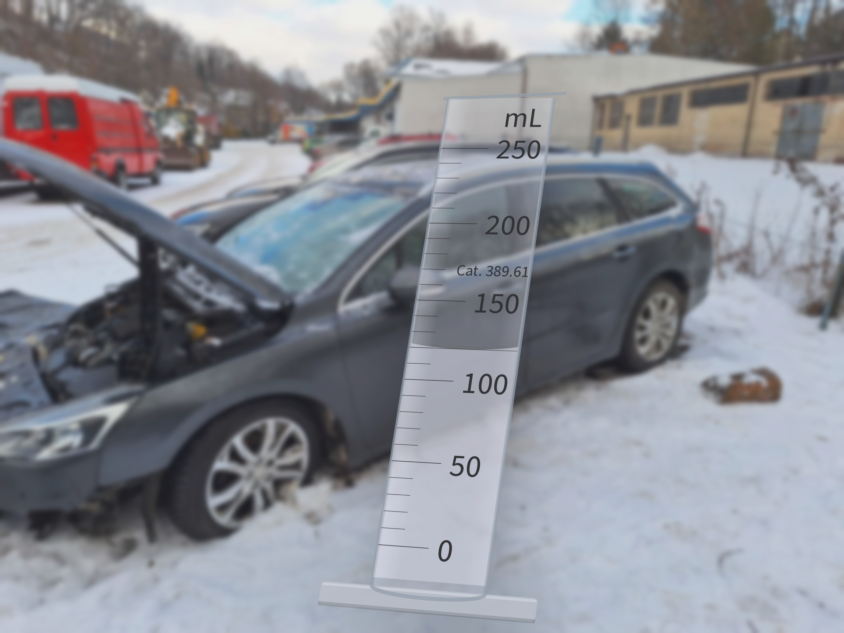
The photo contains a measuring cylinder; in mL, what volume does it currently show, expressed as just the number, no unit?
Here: 120
